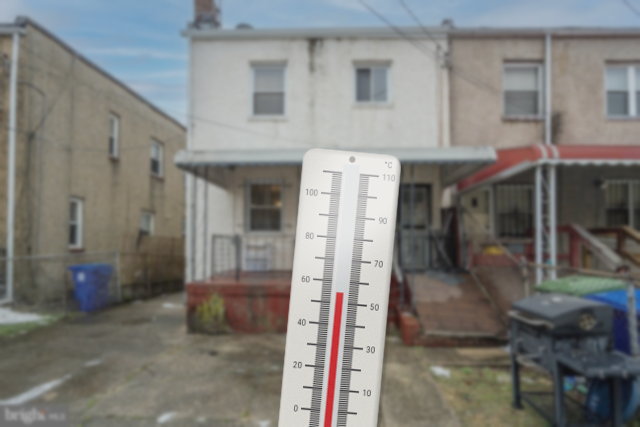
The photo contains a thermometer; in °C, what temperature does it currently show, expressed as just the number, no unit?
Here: 55
